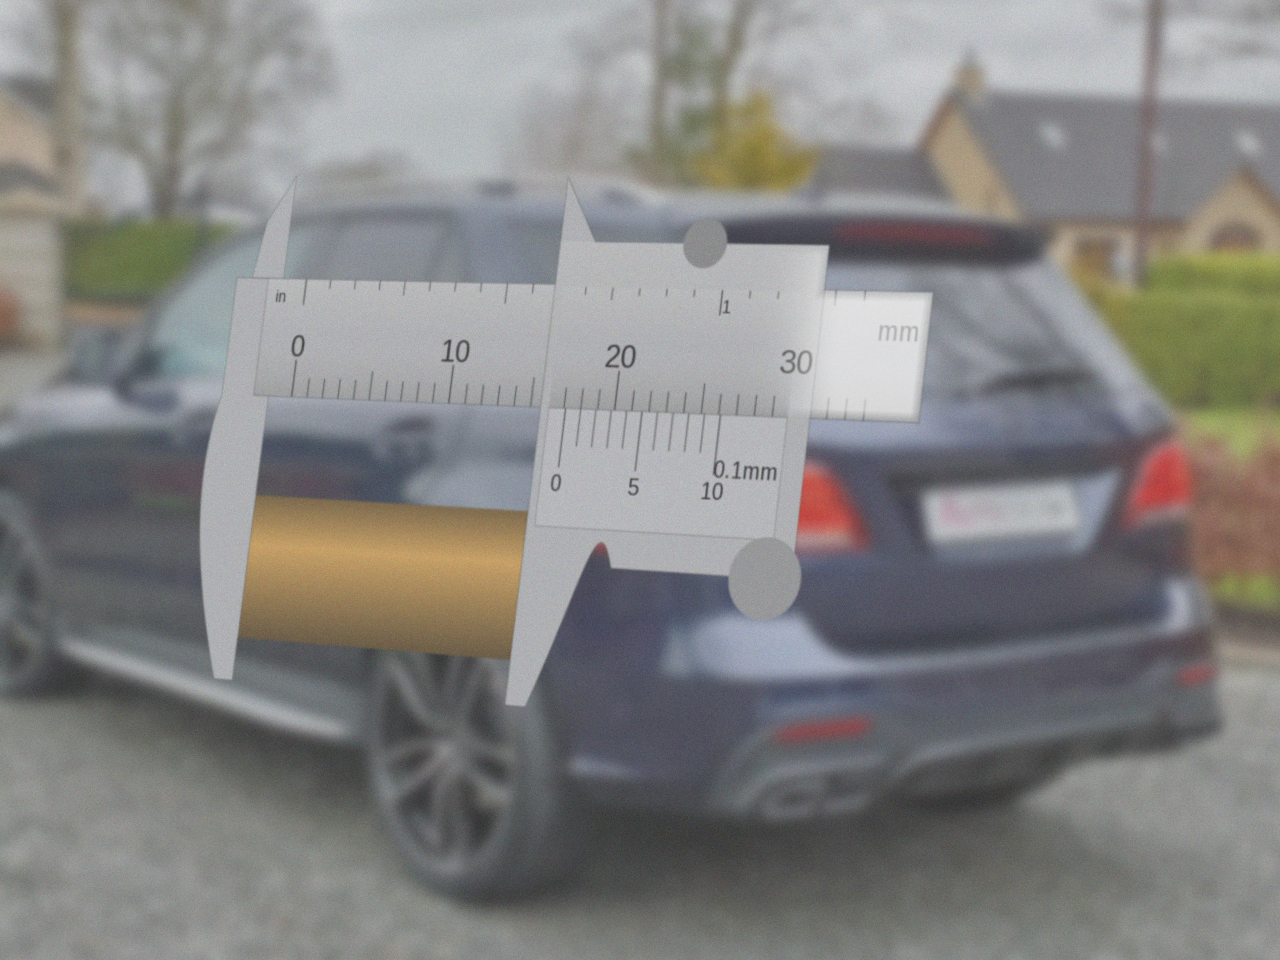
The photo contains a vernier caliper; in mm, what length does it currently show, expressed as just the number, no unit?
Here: 17.1
